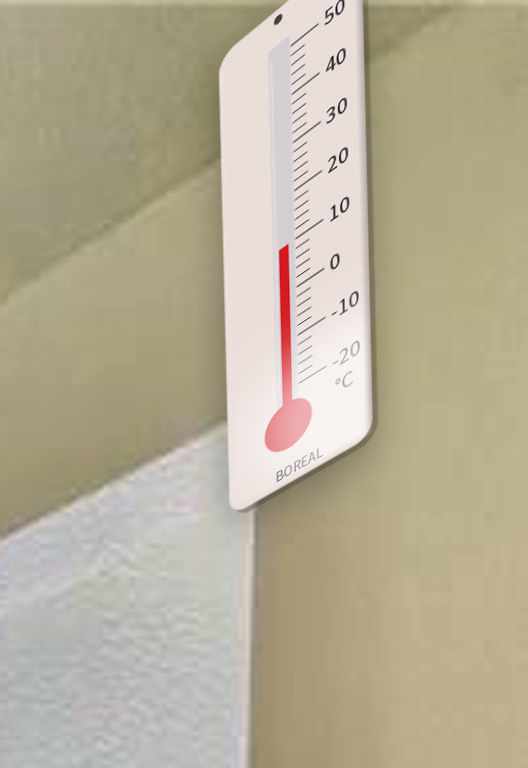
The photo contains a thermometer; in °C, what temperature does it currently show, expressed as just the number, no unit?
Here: 10
